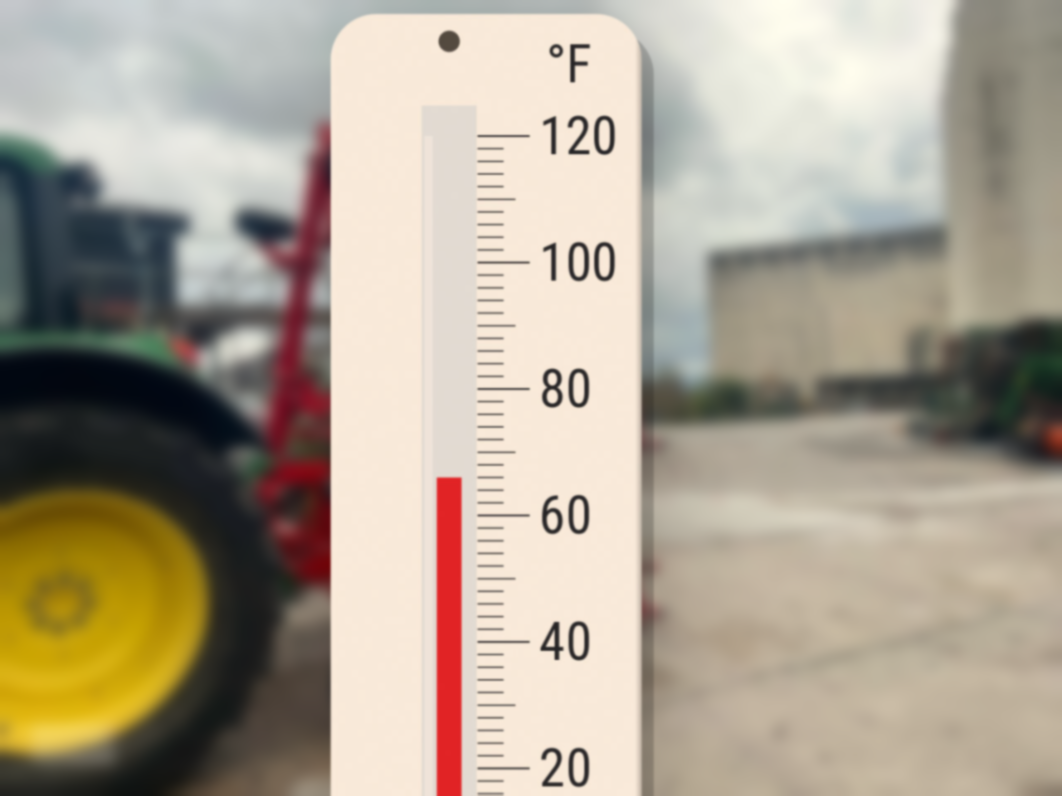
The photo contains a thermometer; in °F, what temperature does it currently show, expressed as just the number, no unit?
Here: 66
